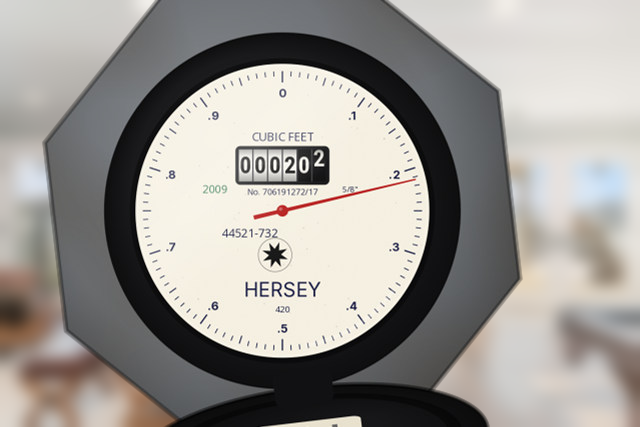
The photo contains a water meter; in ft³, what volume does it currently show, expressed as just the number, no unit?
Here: 202.21
